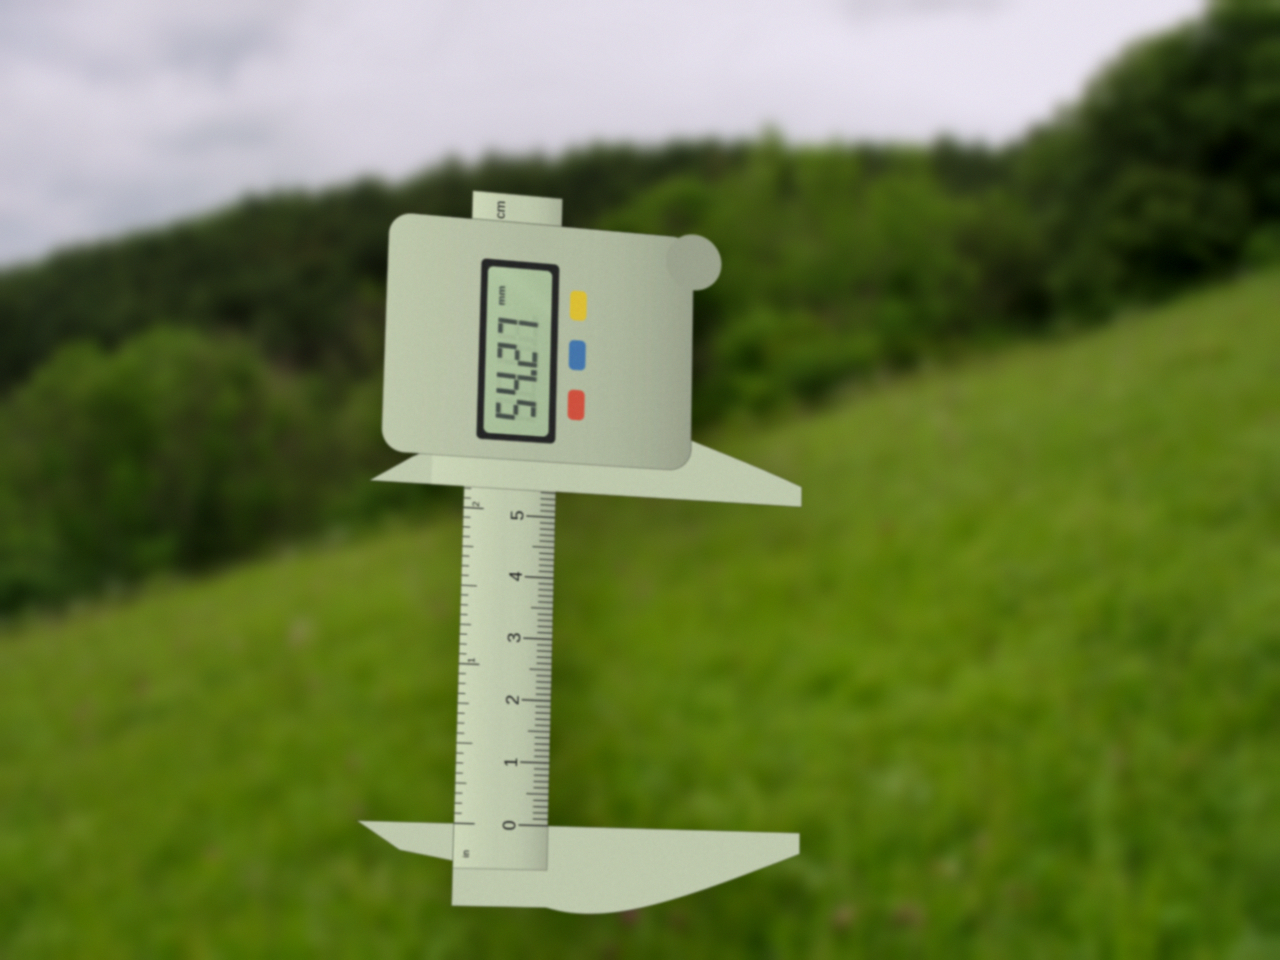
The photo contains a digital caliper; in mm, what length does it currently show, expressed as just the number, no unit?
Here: 54.27
